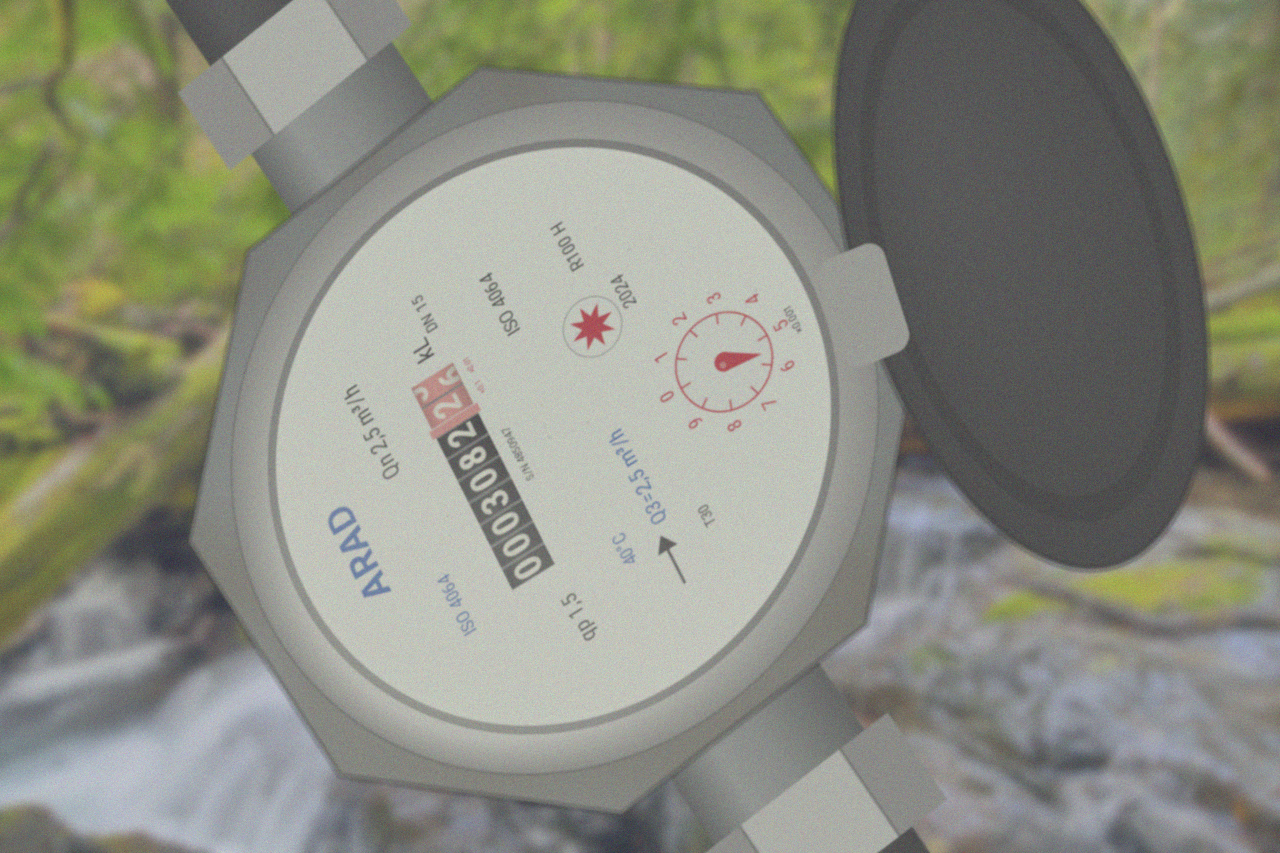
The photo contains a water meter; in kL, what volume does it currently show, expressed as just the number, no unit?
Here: 3082.255
